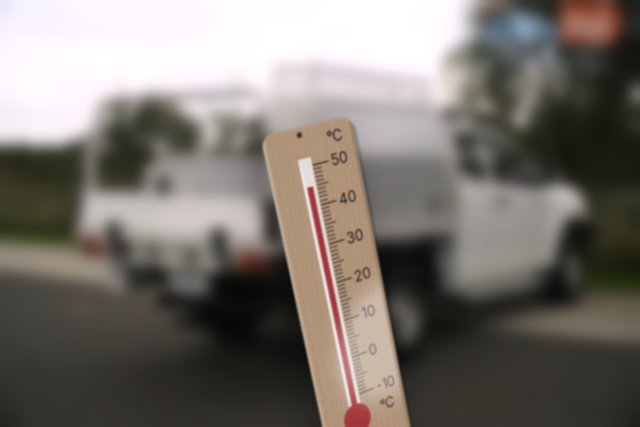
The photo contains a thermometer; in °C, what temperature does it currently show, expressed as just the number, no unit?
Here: 45
